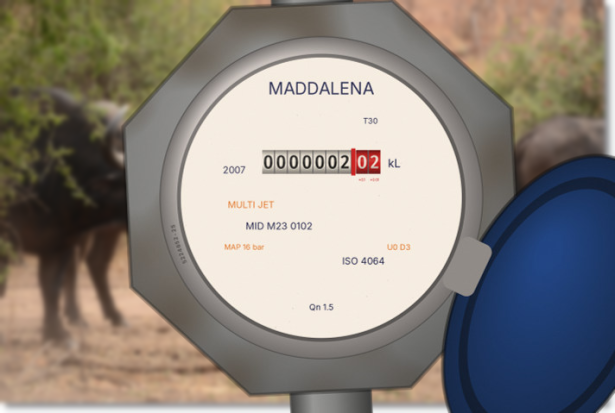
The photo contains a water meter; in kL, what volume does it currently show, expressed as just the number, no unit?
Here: 2.02
